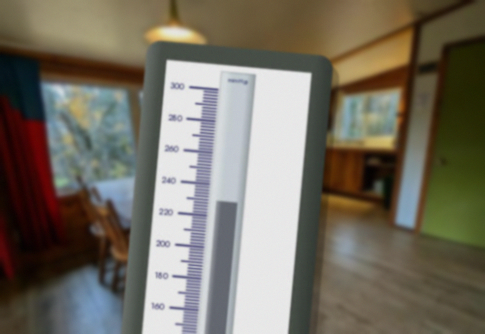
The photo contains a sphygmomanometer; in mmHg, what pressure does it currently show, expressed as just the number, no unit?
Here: 230
